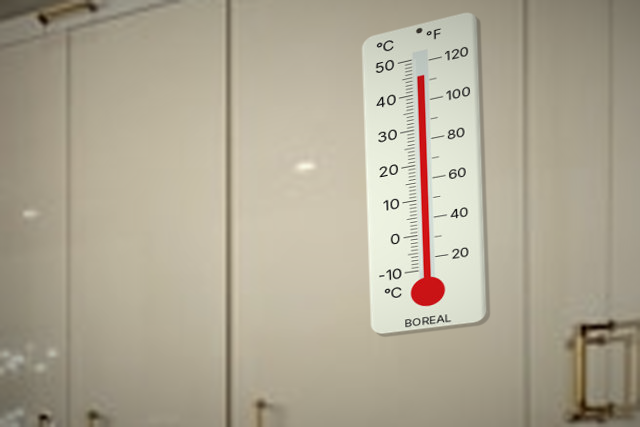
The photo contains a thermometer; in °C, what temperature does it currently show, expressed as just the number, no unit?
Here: 45
